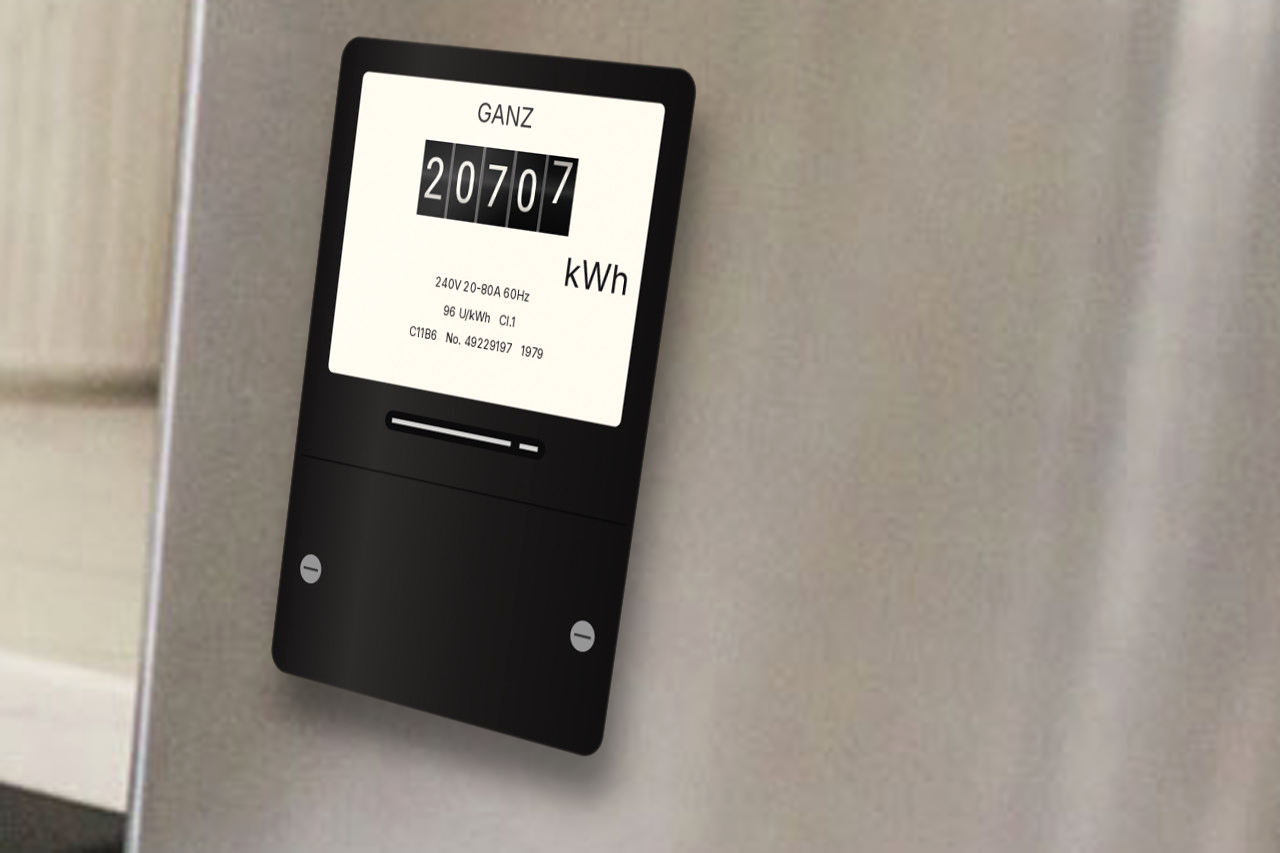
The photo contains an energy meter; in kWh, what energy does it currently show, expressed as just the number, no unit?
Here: 20707
